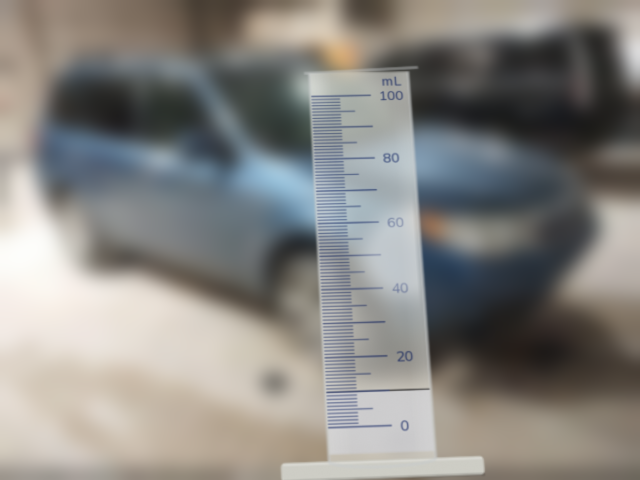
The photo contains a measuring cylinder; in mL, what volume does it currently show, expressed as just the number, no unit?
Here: 10
